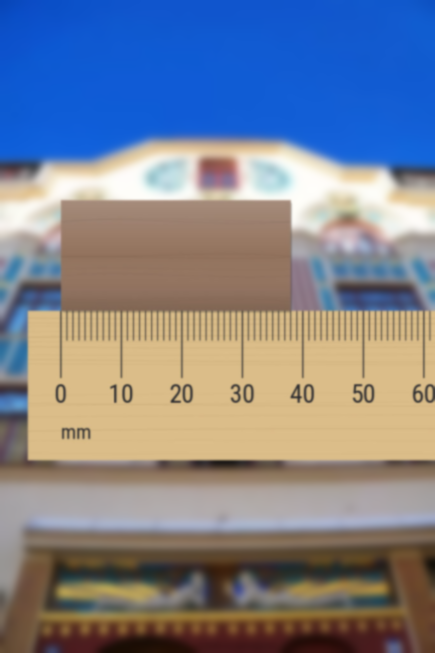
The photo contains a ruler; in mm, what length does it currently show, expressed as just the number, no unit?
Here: 38
